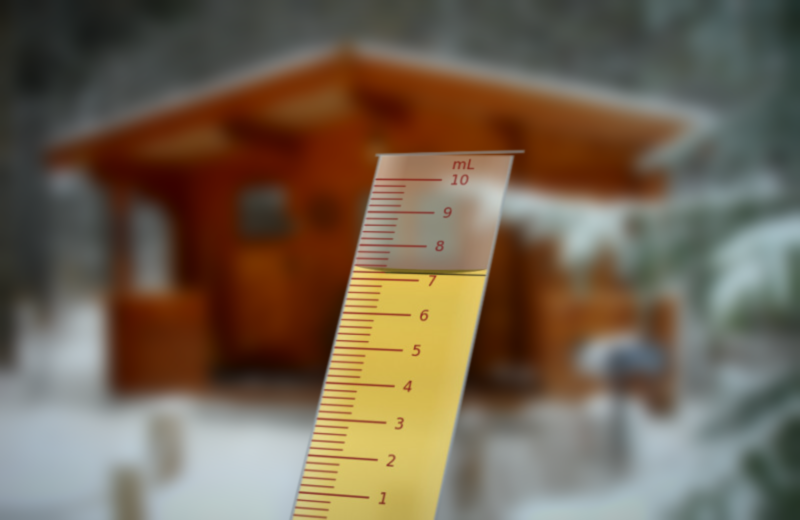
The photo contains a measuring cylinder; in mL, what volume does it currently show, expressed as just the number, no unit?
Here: 7.2
